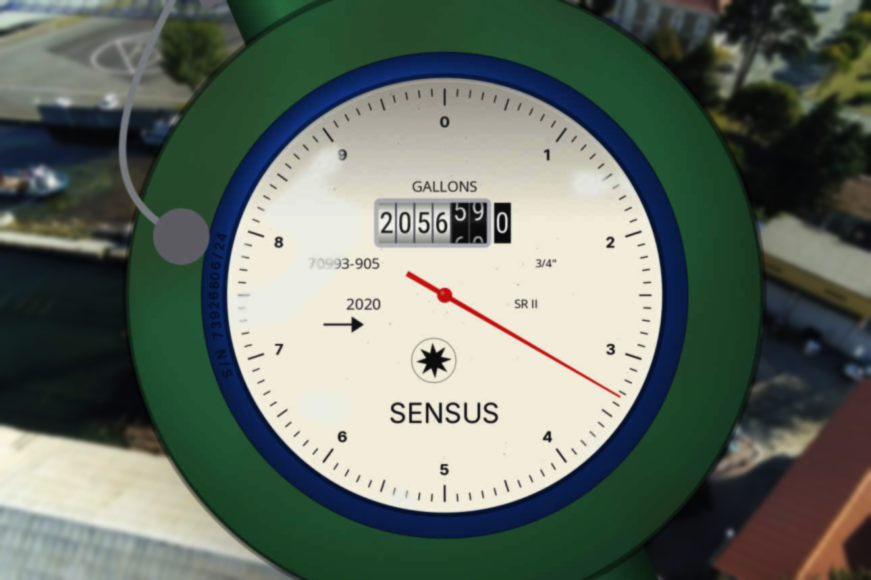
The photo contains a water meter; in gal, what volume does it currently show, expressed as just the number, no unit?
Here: 2056593.3
